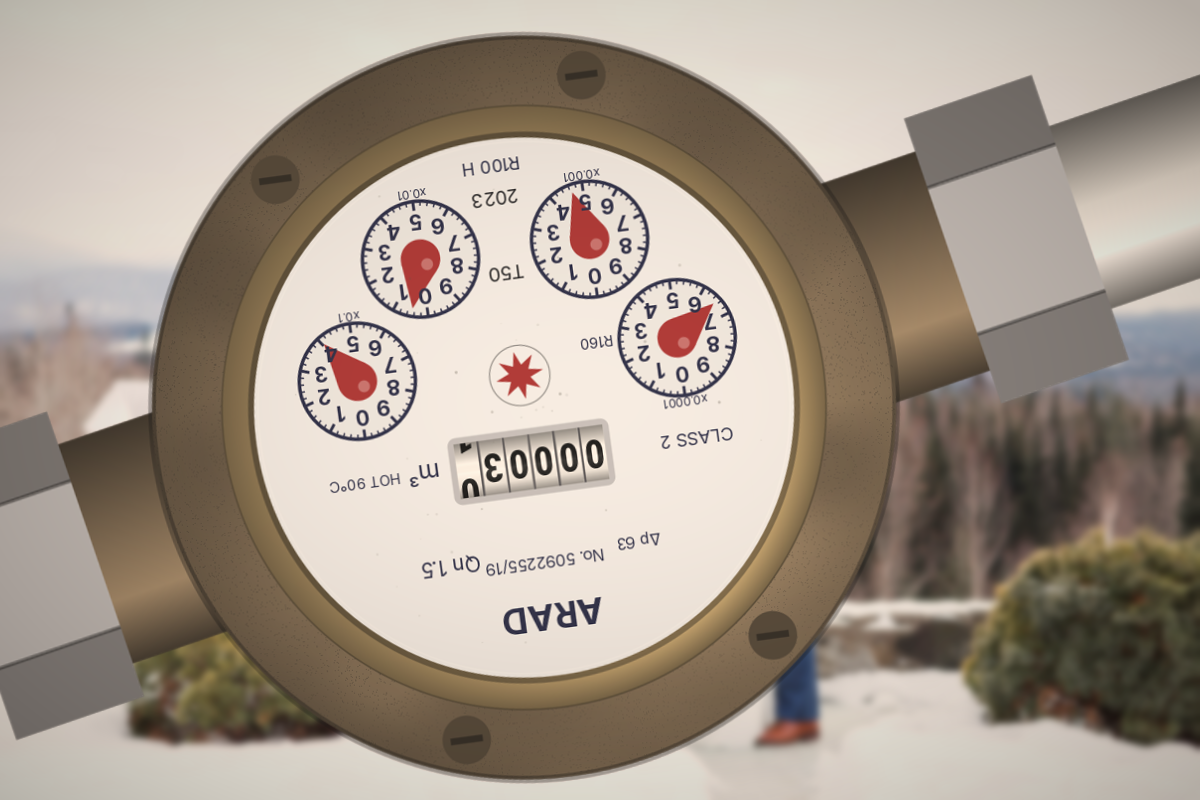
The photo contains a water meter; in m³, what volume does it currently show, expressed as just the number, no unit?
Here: 30.4046
